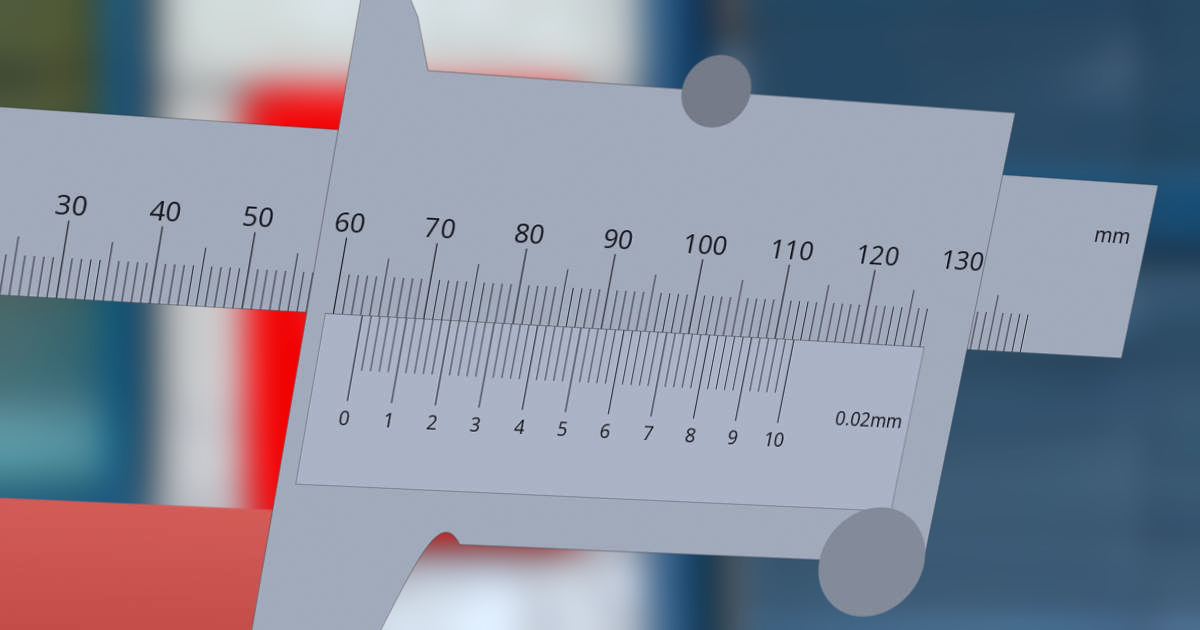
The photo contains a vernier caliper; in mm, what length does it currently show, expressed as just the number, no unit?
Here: 63.2
